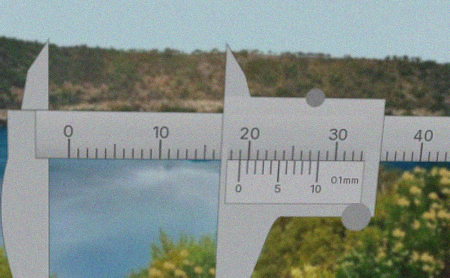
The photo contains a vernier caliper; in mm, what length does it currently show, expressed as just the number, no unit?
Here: 19.0
